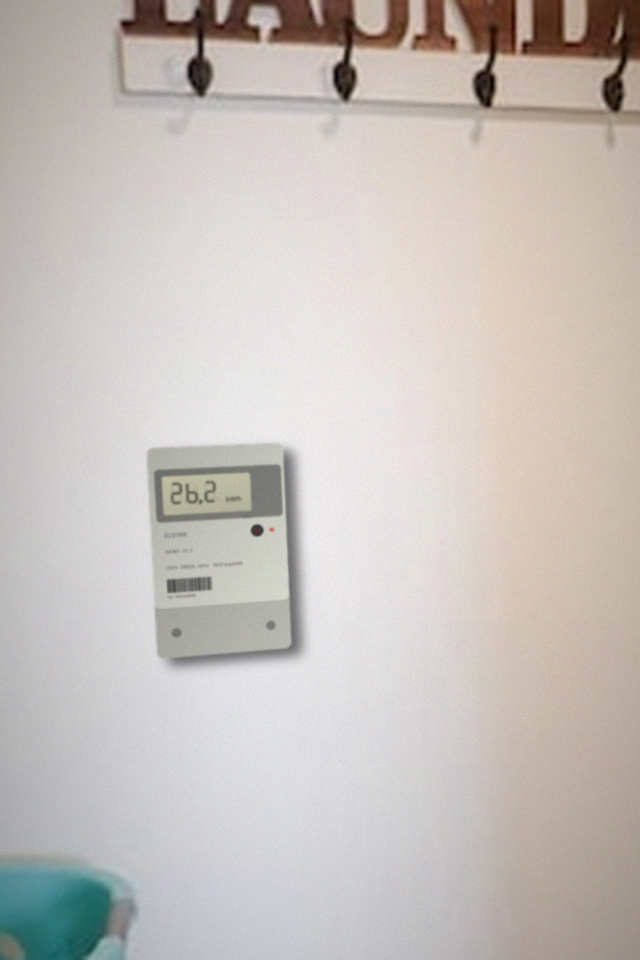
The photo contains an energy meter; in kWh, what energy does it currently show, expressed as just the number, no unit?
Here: 26.2
